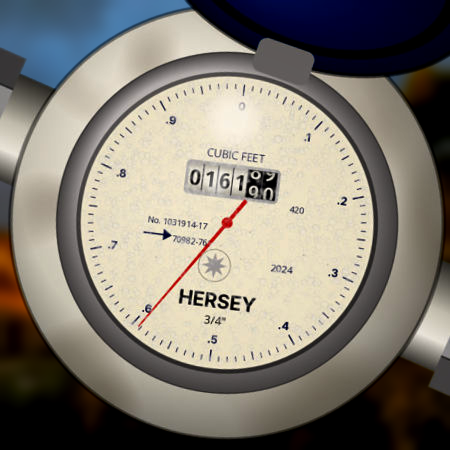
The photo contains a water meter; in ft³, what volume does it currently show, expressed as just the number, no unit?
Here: 16189.59
